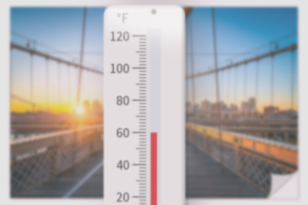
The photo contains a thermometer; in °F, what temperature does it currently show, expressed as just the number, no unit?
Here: 60
